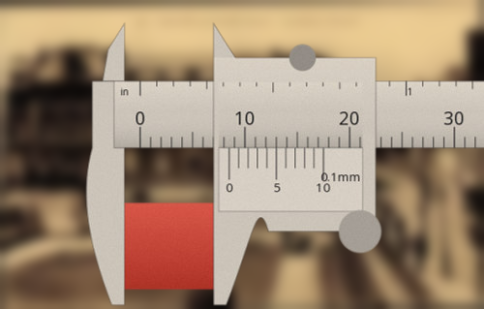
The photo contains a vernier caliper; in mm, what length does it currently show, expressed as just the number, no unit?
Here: 8.5
